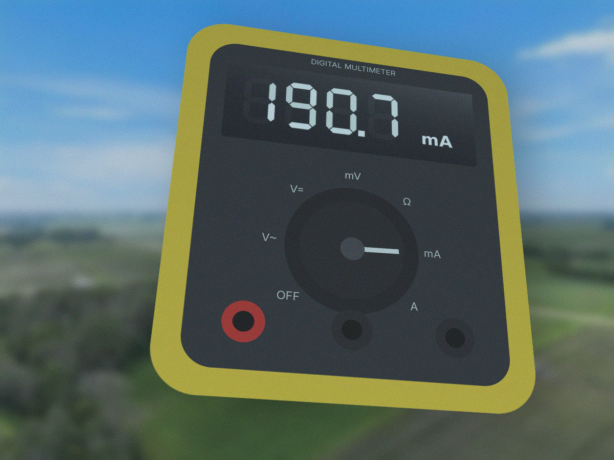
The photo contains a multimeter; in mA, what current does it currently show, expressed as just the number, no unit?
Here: 190.7
